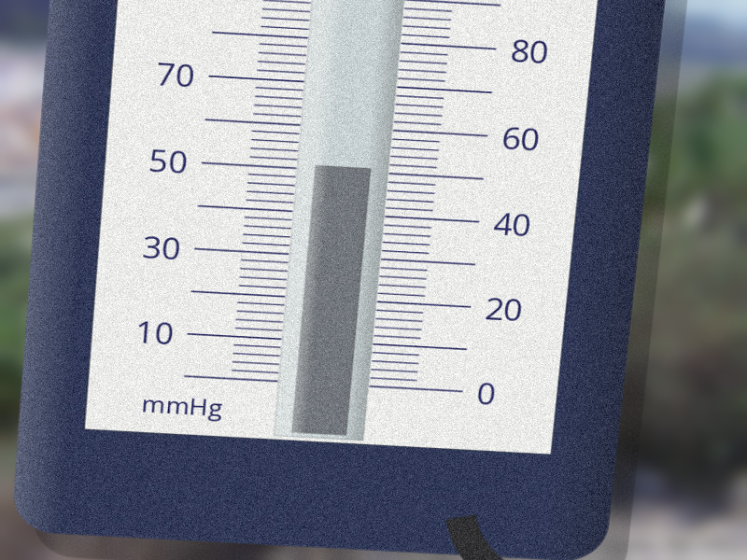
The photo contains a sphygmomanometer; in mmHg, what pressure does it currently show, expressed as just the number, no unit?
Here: 51
